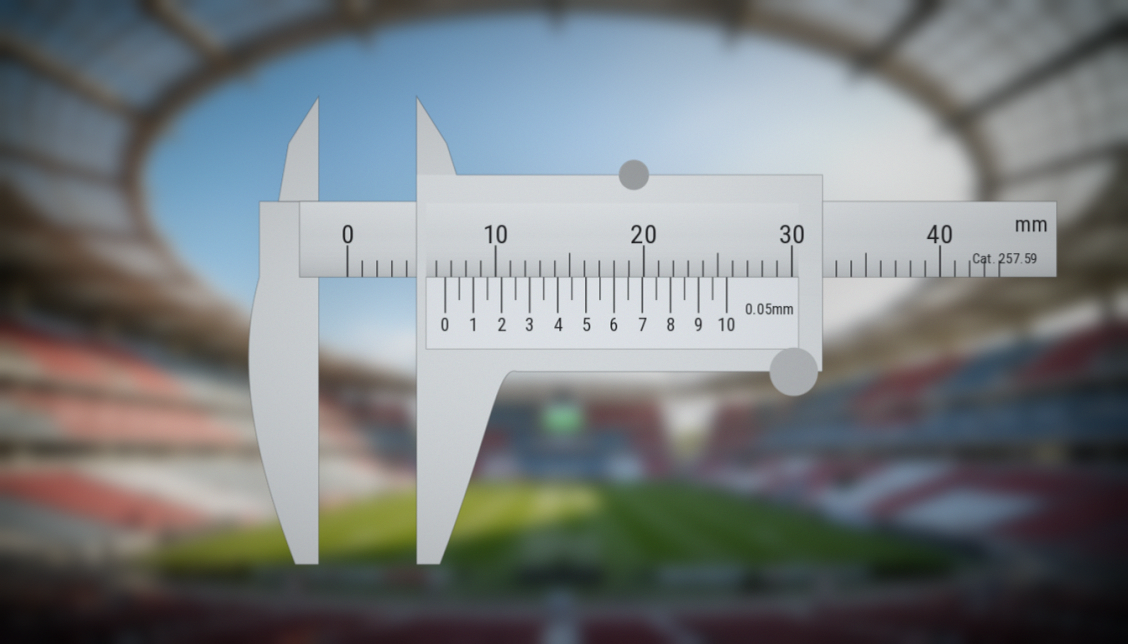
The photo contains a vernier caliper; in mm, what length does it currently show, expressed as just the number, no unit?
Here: 6.6
